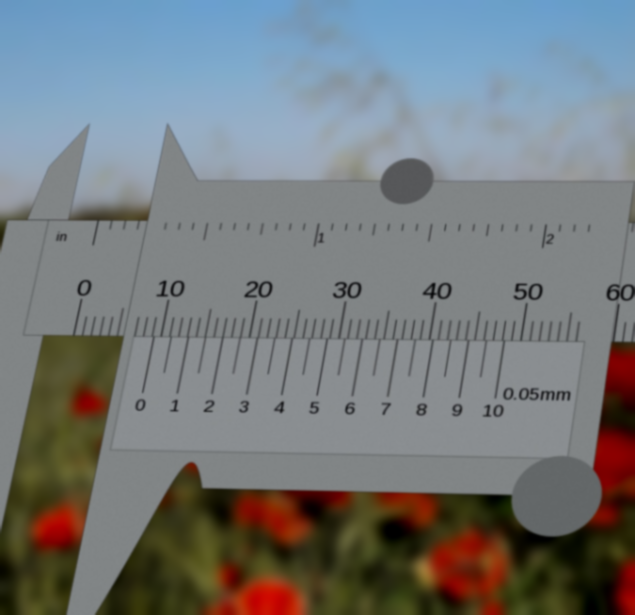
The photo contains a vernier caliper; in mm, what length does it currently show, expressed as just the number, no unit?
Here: 9.2
